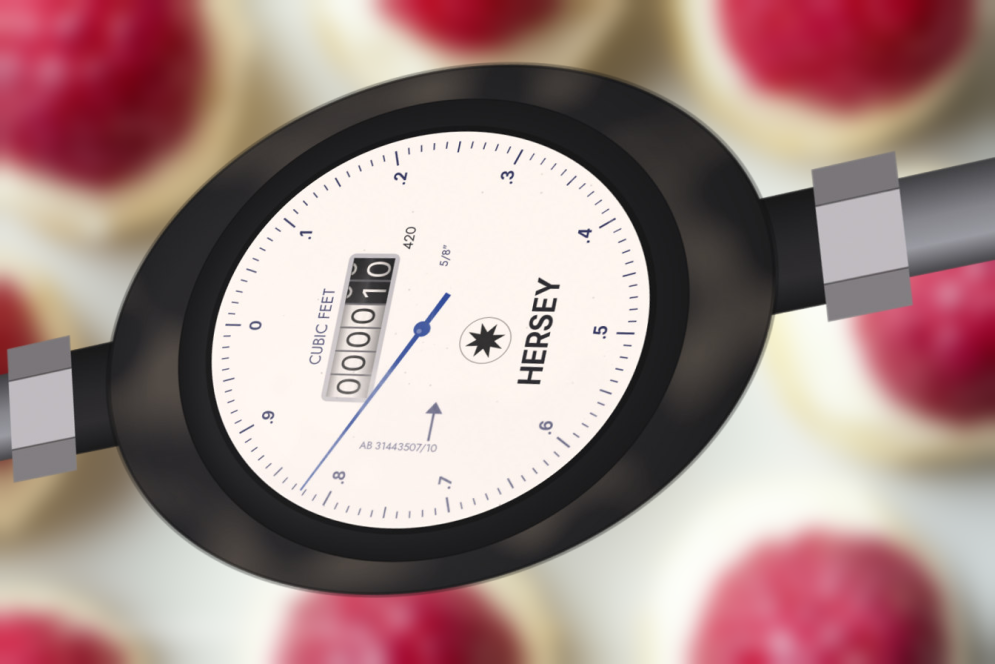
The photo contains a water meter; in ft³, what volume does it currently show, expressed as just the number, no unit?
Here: 9.82
